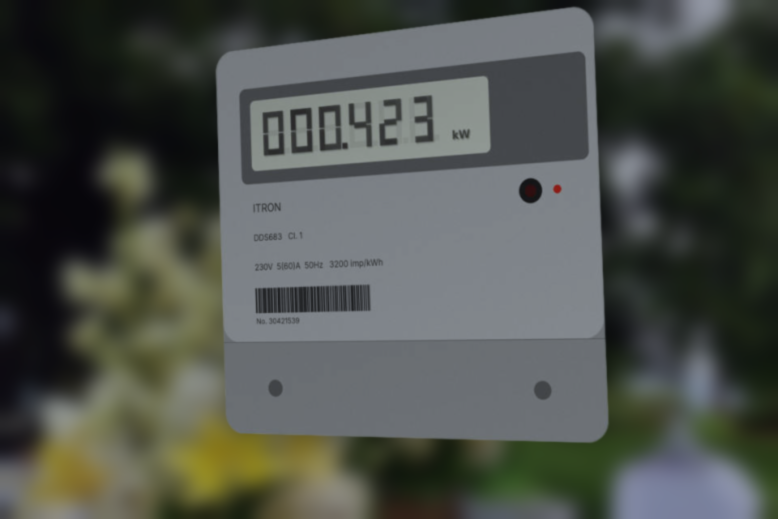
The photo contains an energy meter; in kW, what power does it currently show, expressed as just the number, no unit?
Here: 0.423
